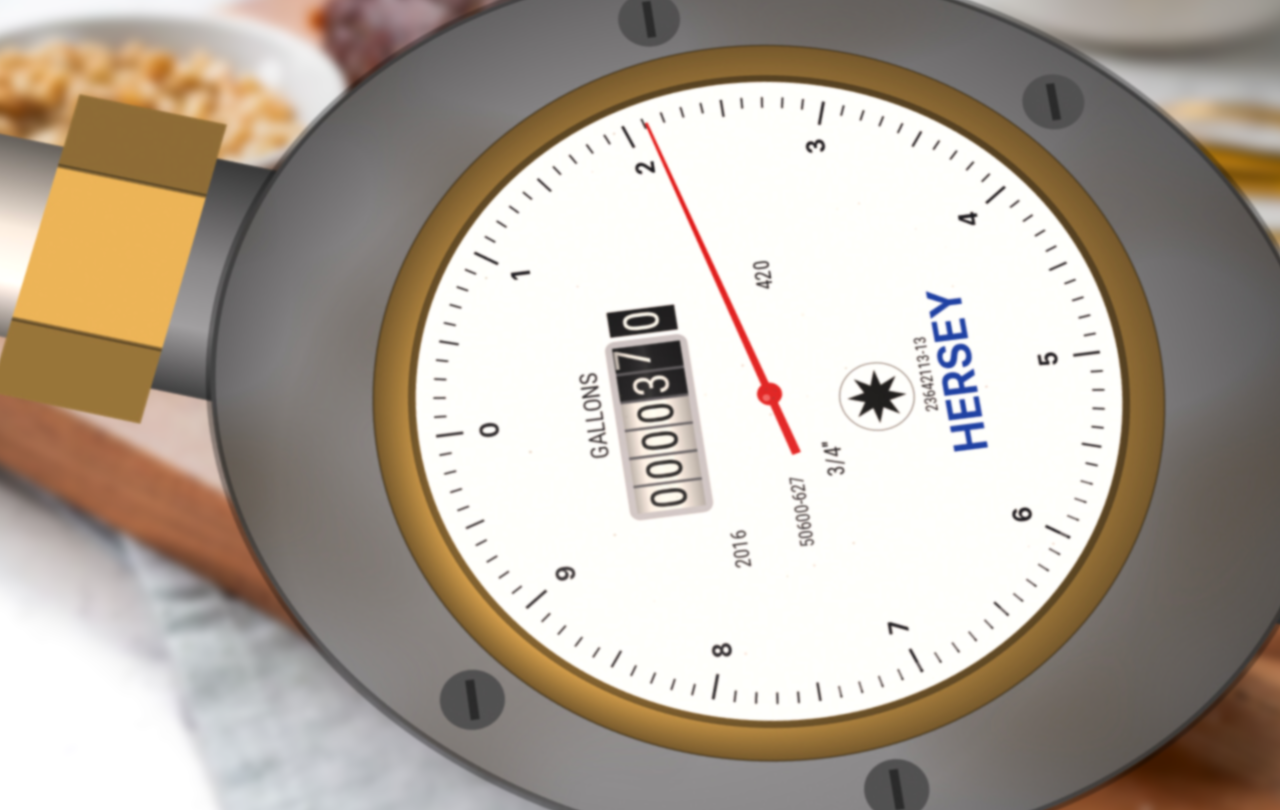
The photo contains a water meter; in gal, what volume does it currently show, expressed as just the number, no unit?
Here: 372.1
